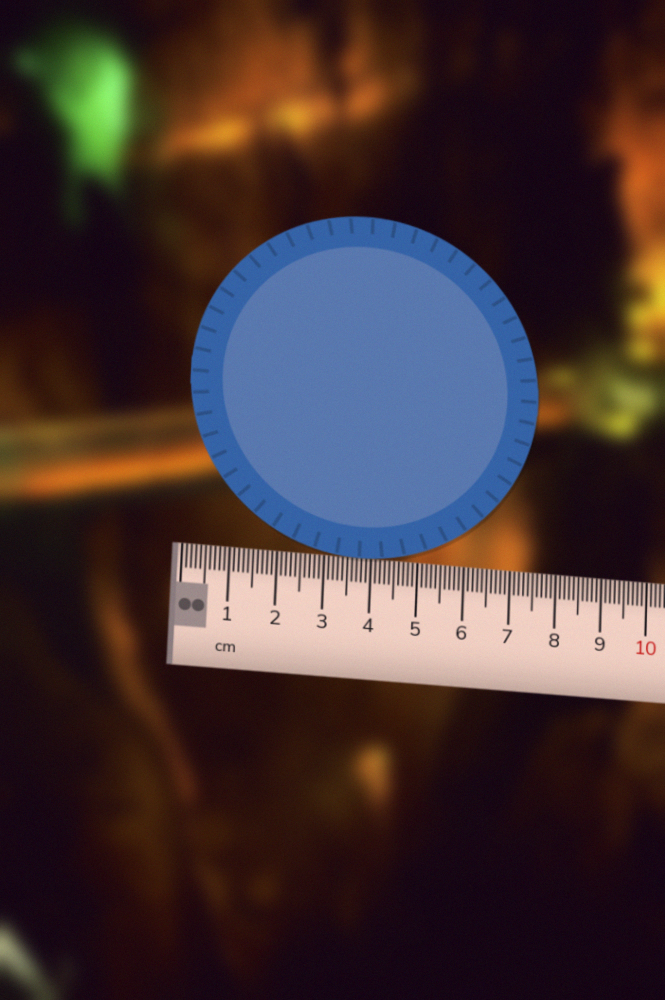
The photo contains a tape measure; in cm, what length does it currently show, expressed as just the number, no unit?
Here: 7.5
